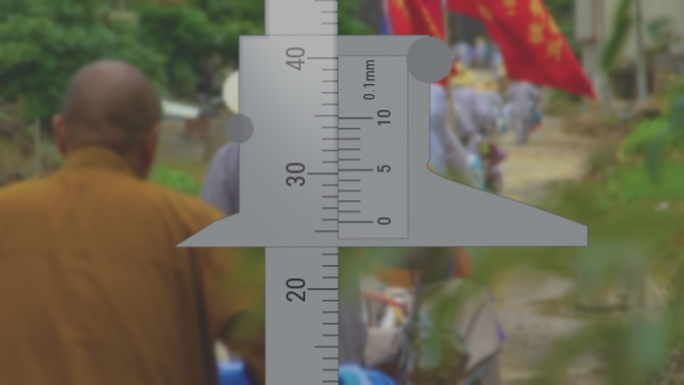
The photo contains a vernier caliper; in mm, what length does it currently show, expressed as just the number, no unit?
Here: 25.8
